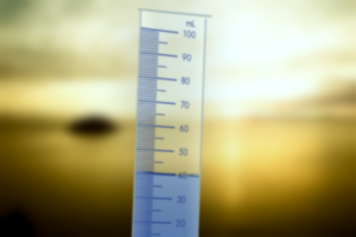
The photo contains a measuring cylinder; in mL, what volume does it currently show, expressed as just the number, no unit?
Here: 40
